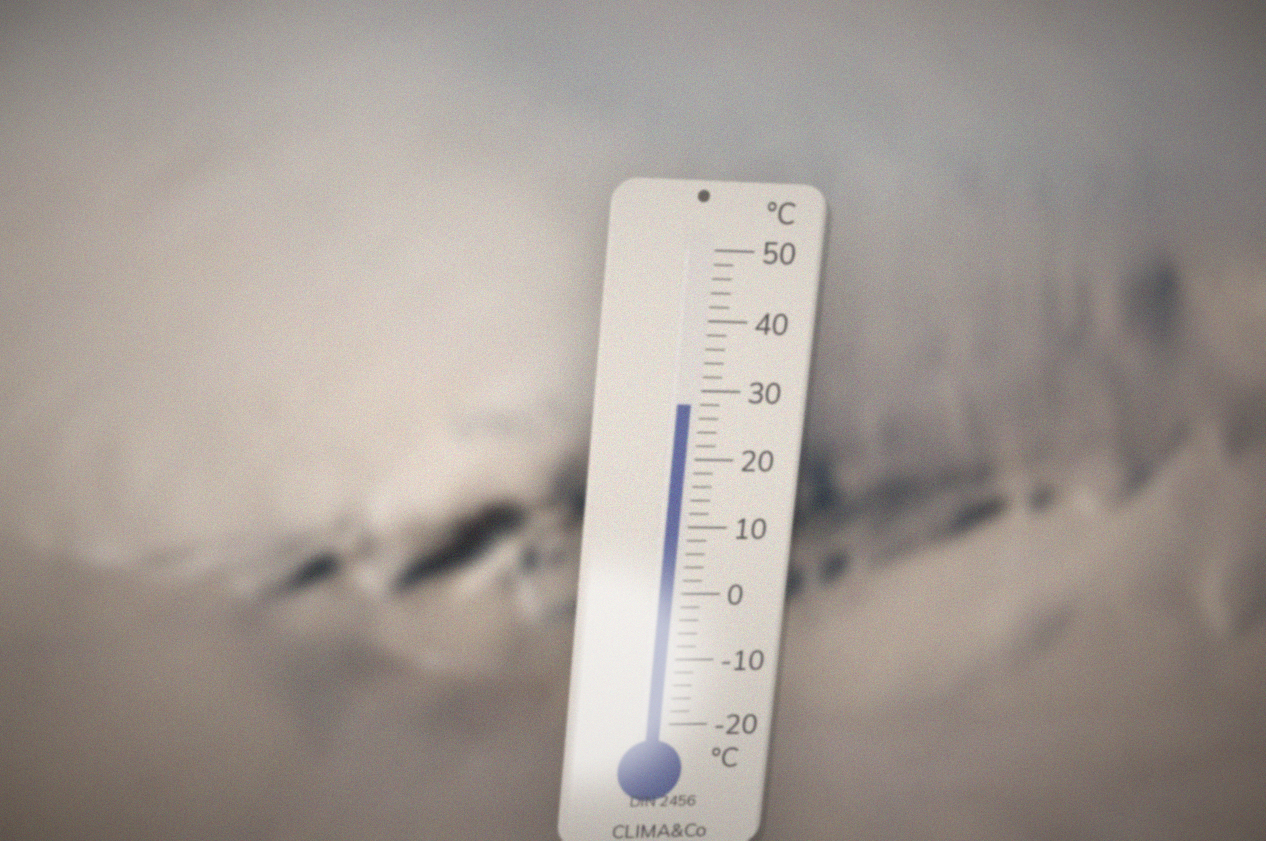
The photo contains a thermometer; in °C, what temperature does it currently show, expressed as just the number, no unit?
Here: 28
